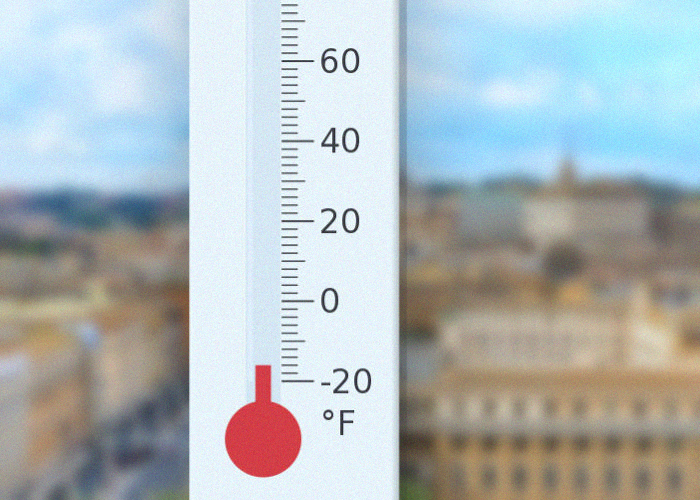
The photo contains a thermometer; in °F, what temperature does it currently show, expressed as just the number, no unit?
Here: -16
